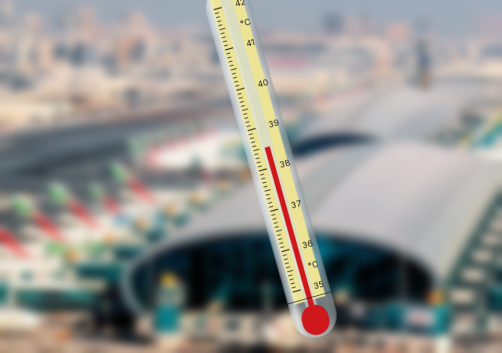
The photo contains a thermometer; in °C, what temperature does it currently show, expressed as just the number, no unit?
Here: 38.5
